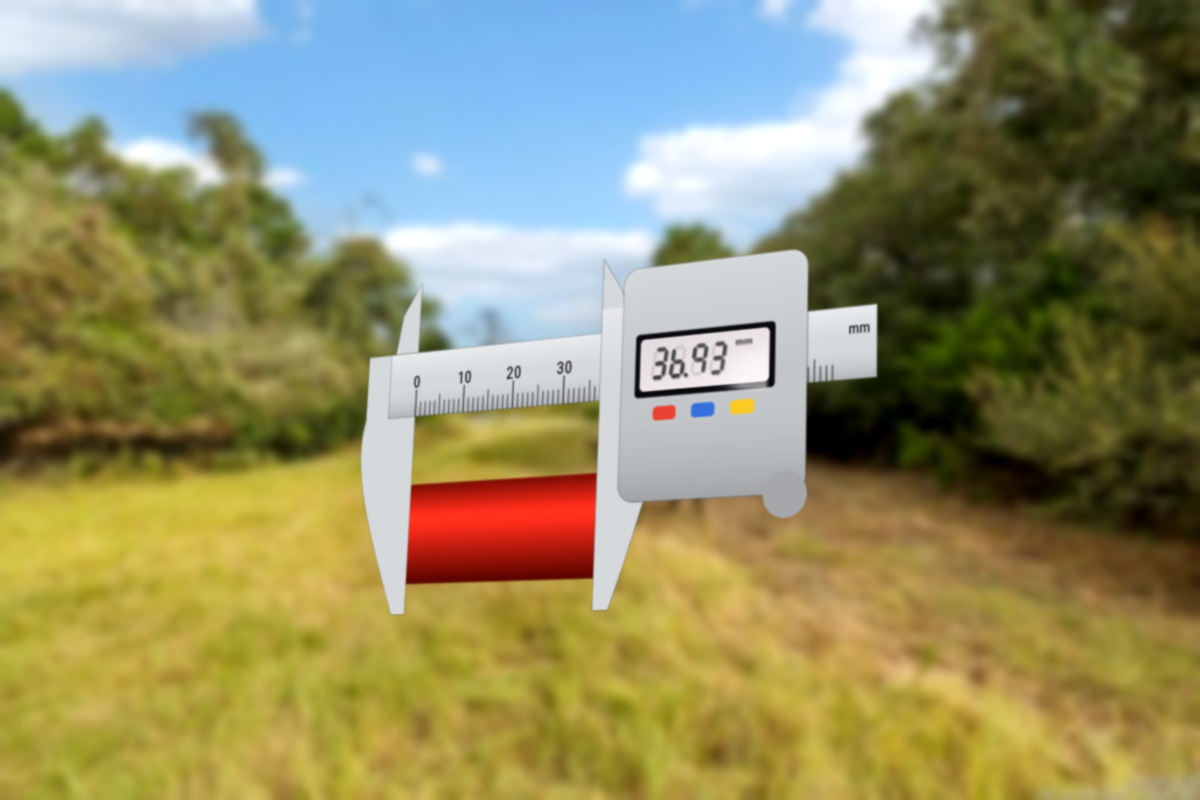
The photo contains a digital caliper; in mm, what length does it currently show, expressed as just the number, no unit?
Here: 36.93
